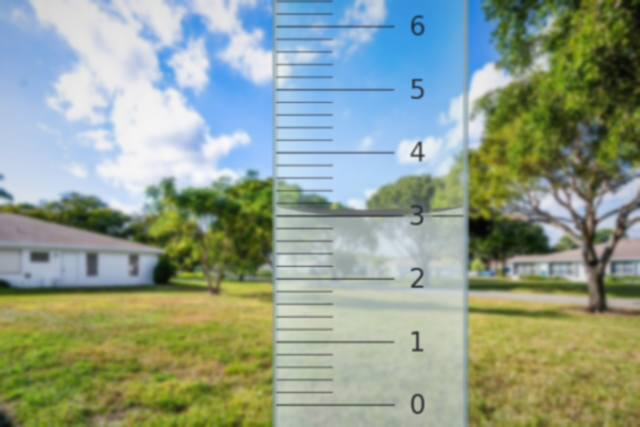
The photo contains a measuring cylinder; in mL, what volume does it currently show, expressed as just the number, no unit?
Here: 3
